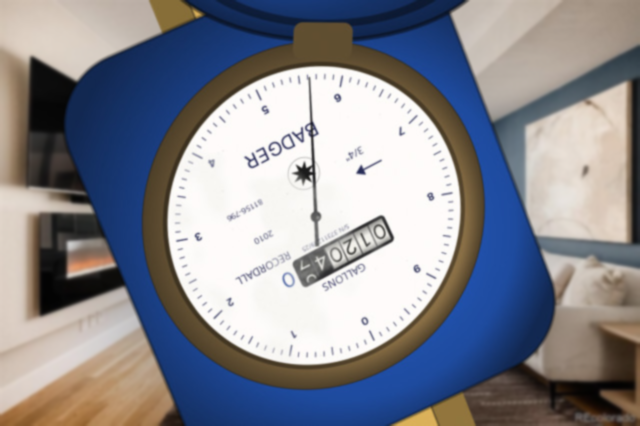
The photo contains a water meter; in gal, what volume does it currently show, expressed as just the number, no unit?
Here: 120465.6
